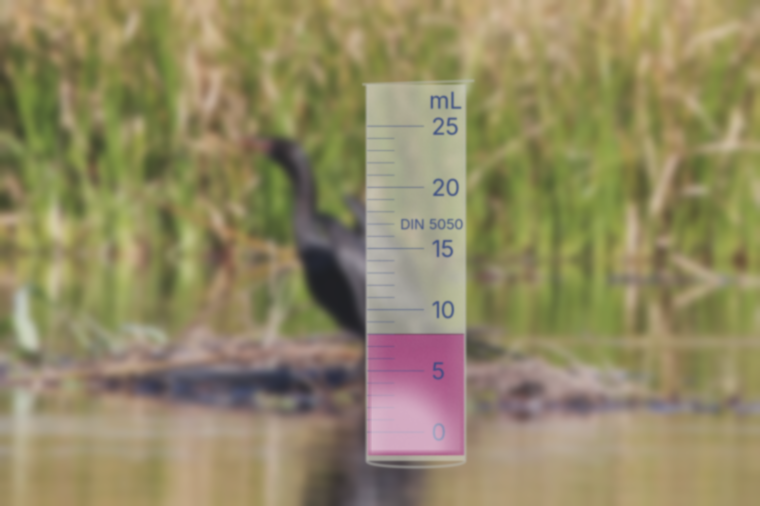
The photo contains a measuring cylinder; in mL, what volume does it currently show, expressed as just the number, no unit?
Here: 8
